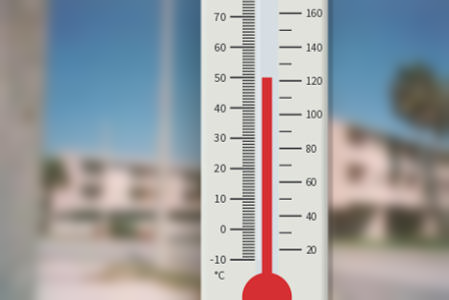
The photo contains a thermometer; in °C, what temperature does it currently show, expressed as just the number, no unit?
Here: 50
